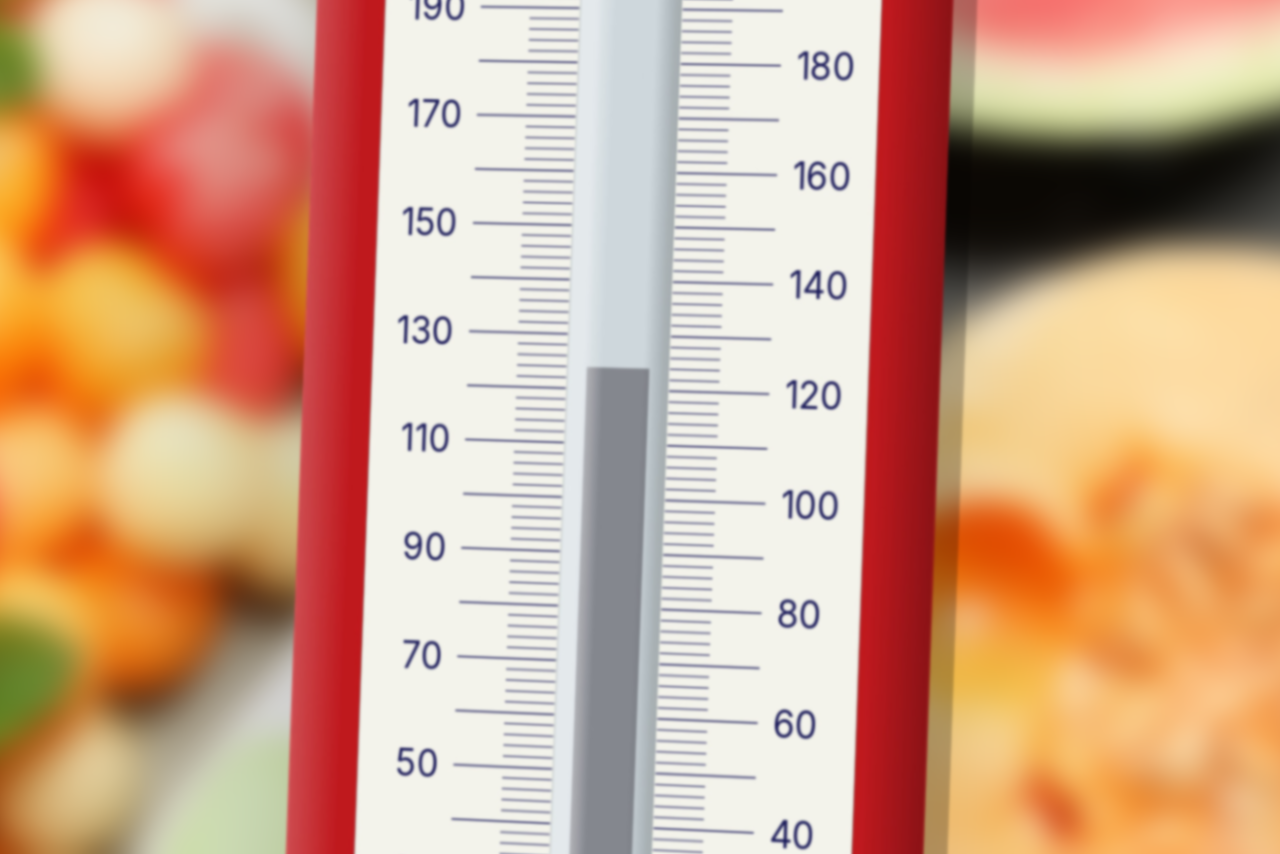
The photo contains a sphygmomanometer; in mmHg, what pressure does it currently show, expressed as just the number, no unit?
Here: 124
